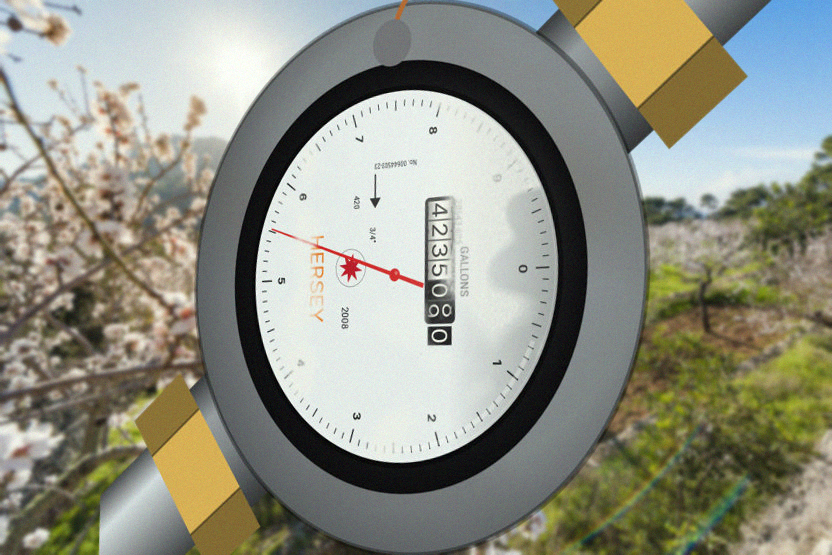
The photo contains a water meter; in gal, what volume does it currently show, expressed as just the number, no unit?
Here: 4235085.5
